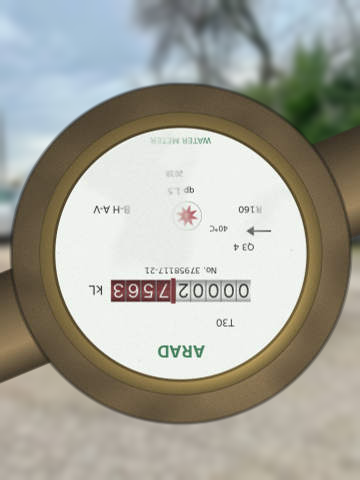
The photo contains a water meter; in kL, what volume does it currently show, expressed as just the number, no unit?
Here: 2.7563
